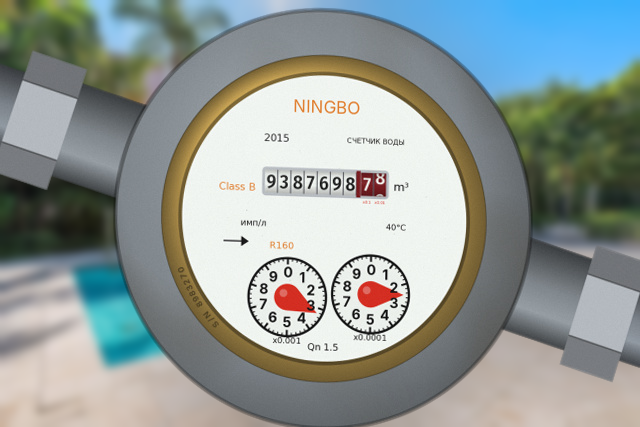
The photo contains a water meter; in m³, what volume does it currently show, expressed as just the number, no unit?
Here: 9387698.7832
